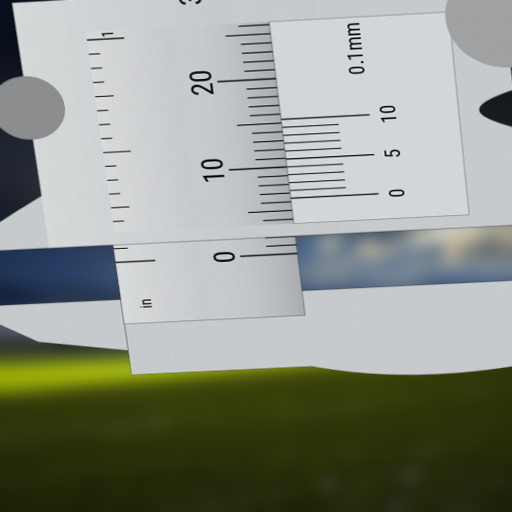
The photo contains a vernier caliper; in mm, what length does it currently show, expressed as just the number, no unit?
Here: 6.4
